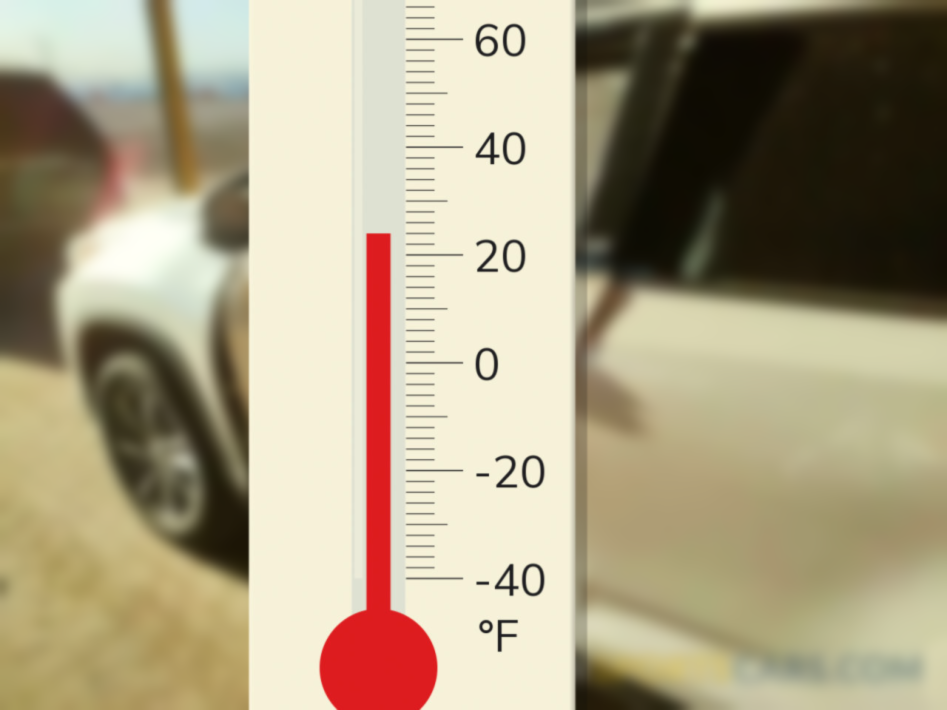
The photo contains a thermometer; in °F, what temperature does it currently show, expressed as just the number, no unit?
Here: 24
